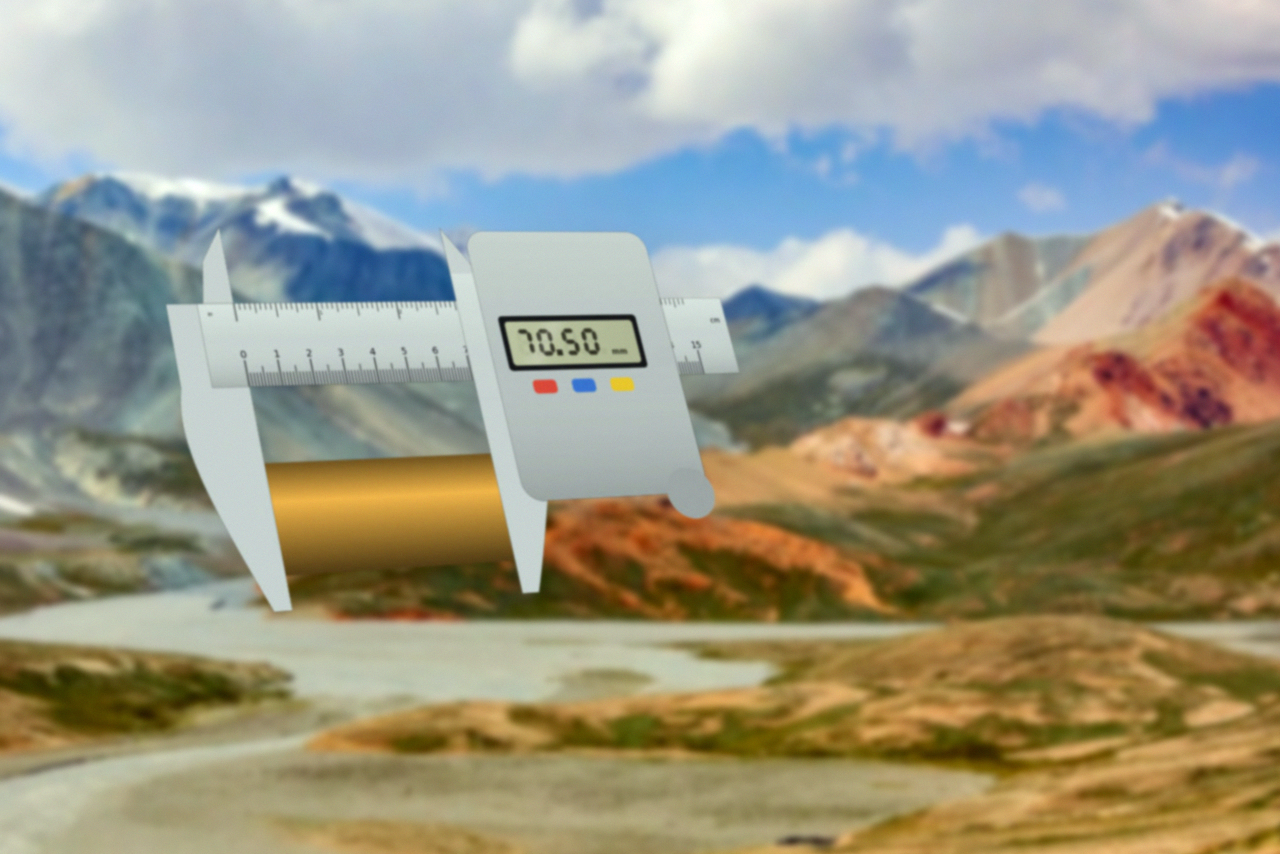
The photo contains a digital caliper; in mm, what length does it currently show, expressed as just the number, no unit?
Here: 70.50
